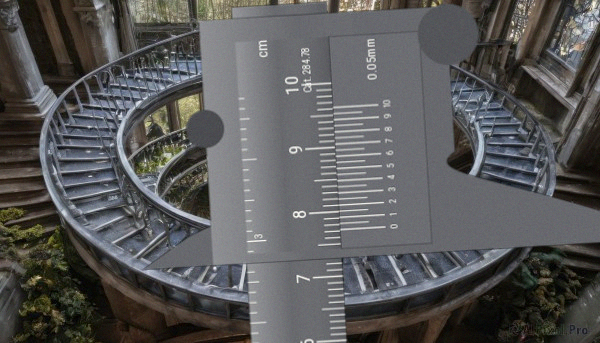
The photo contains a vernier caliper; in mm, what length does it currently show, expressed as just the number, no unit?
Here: 77.2
